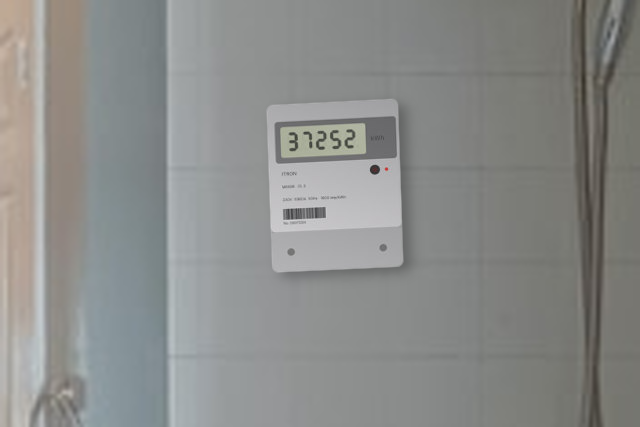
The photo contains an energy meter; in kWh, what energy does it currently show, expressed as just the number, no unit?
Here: 37252
